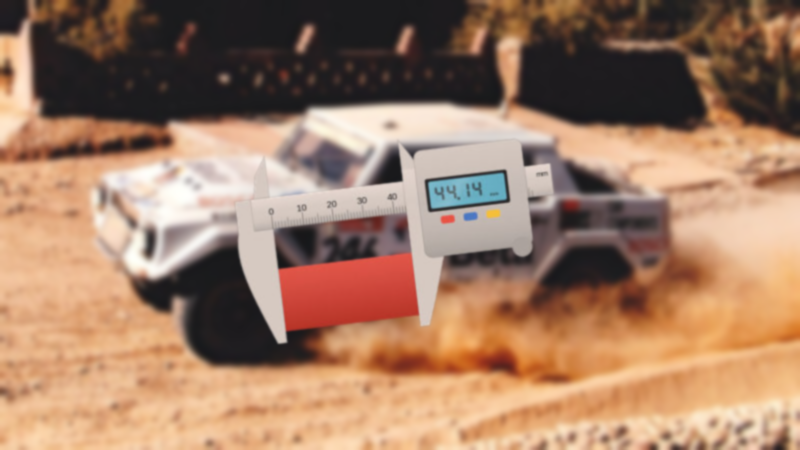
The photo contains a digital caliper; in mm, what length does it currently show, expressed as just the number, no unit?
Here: 44.14
